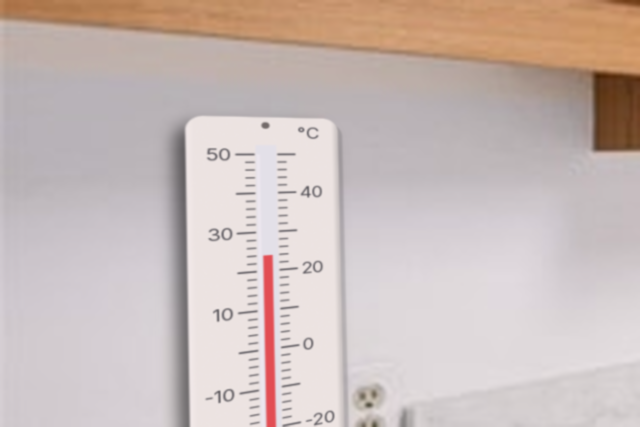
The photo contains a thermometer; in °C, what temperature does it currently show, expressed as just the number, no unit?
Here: 24
